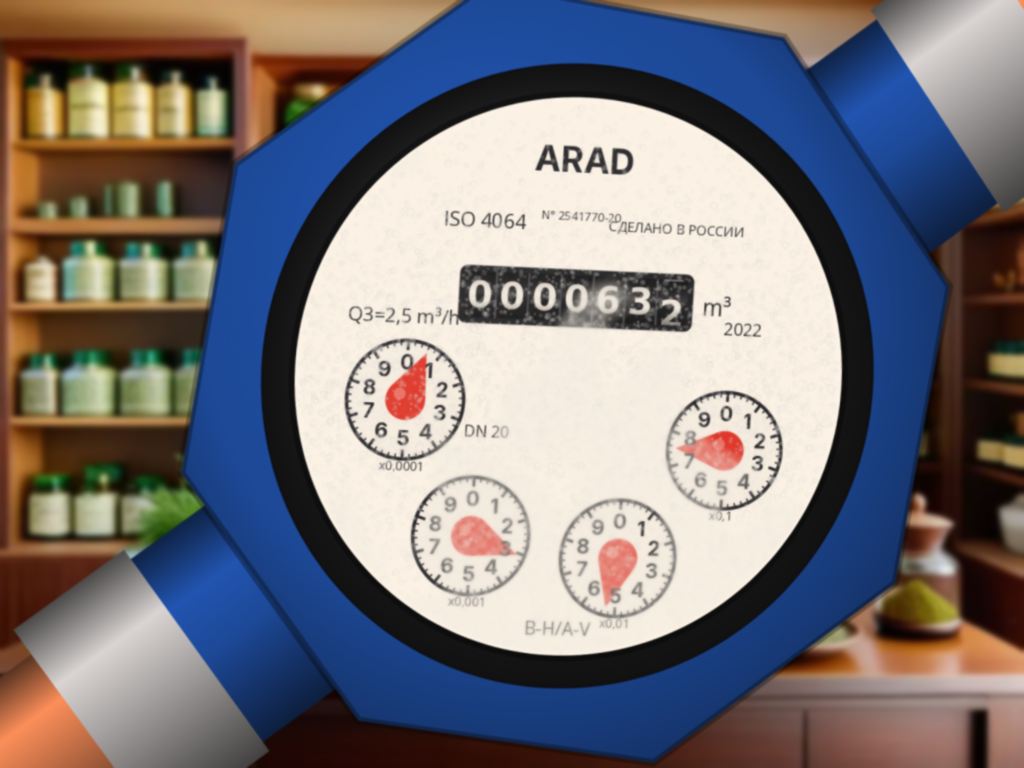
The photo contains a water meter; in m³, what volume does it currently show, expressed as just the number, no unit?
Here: 631.7530
